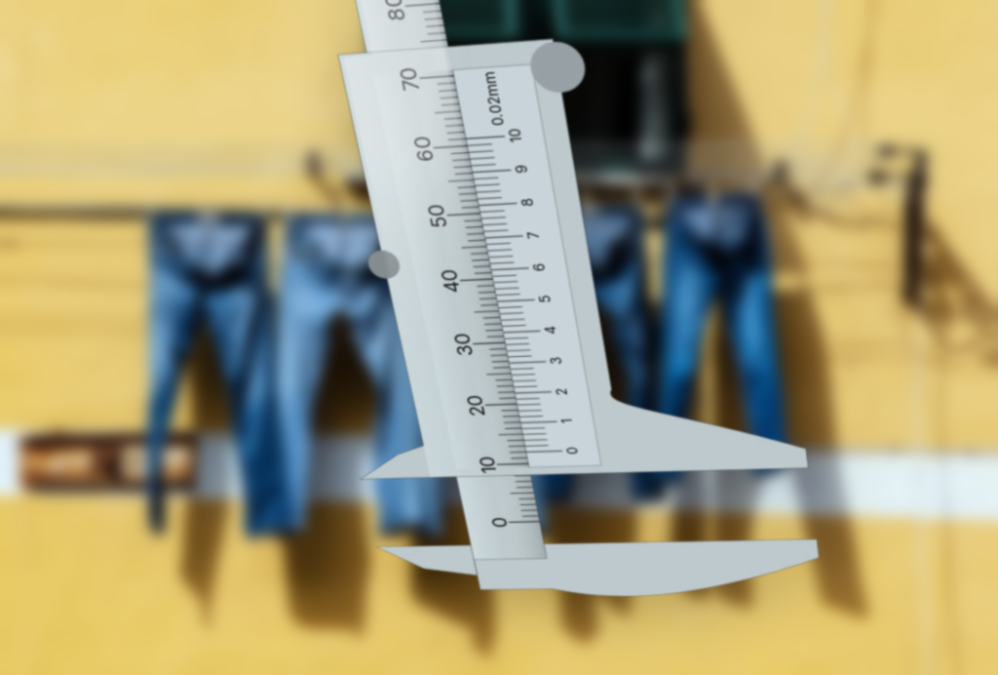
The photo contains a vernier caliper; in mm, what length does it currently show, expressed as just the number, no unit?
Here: 12.0
